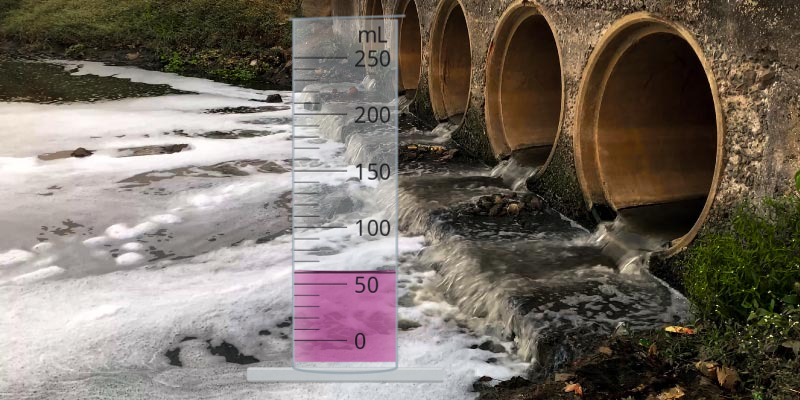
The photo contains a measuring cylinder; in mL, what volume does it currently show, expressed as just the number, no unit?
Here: 60
